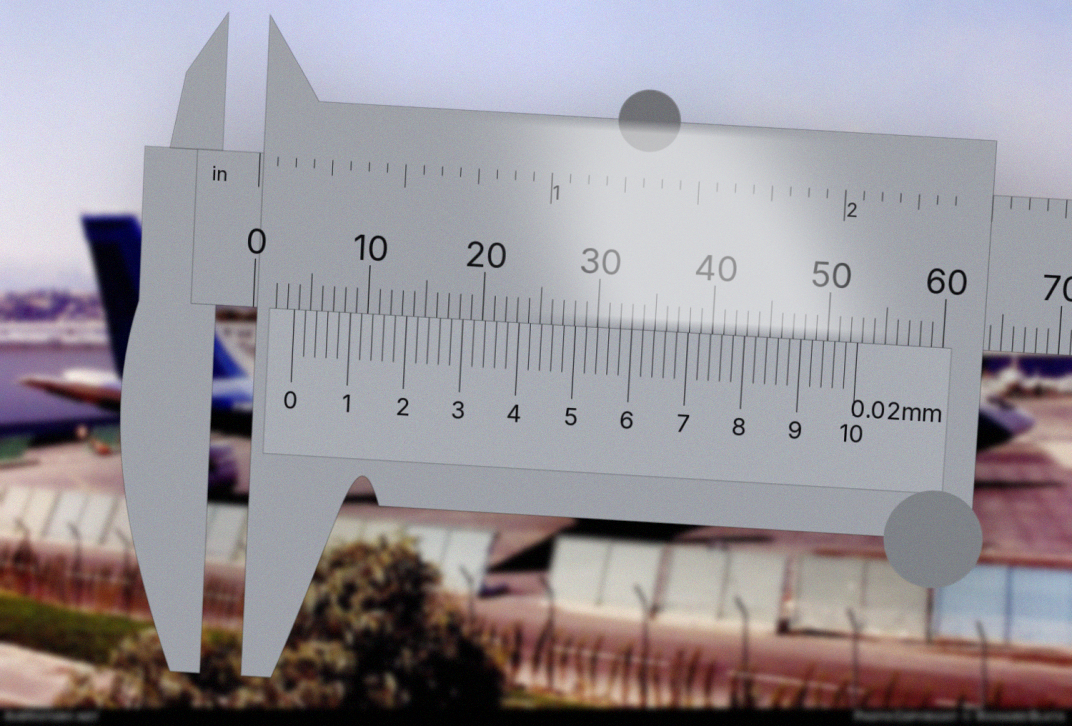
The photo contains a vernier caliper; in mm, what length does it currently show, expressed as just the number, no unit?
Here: 3.6
